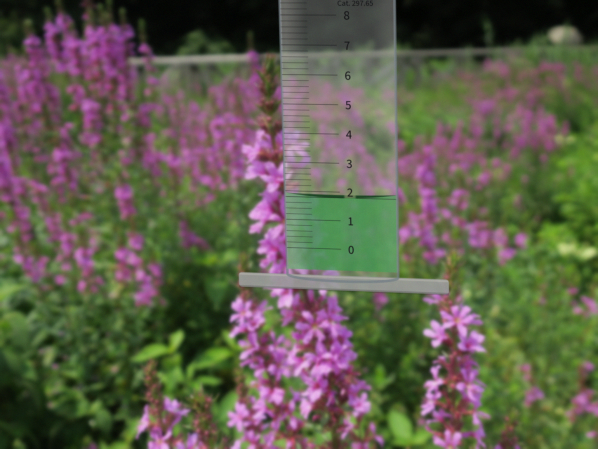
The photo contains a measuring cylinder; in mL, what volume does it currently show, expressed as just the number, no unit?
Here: 1.8
